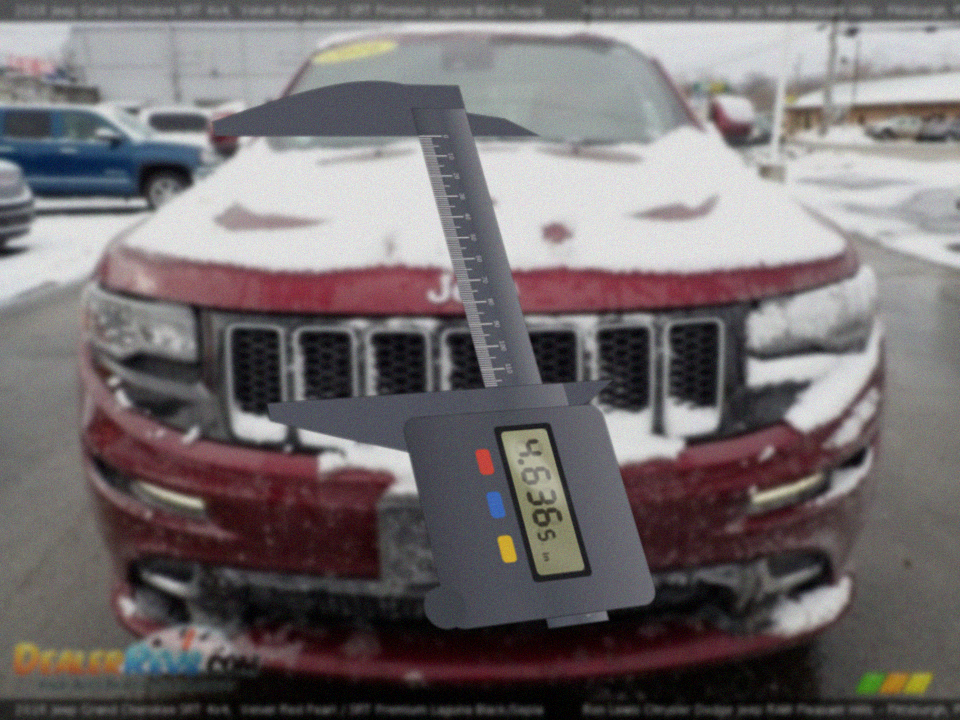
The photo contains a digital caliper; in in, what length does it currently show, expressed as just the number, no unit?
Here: 4.6365
